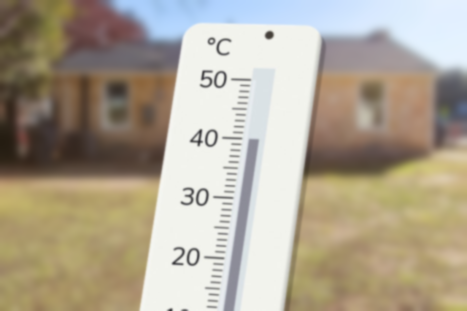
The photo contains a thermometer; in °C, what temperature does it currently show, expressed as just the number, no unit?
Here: 40
